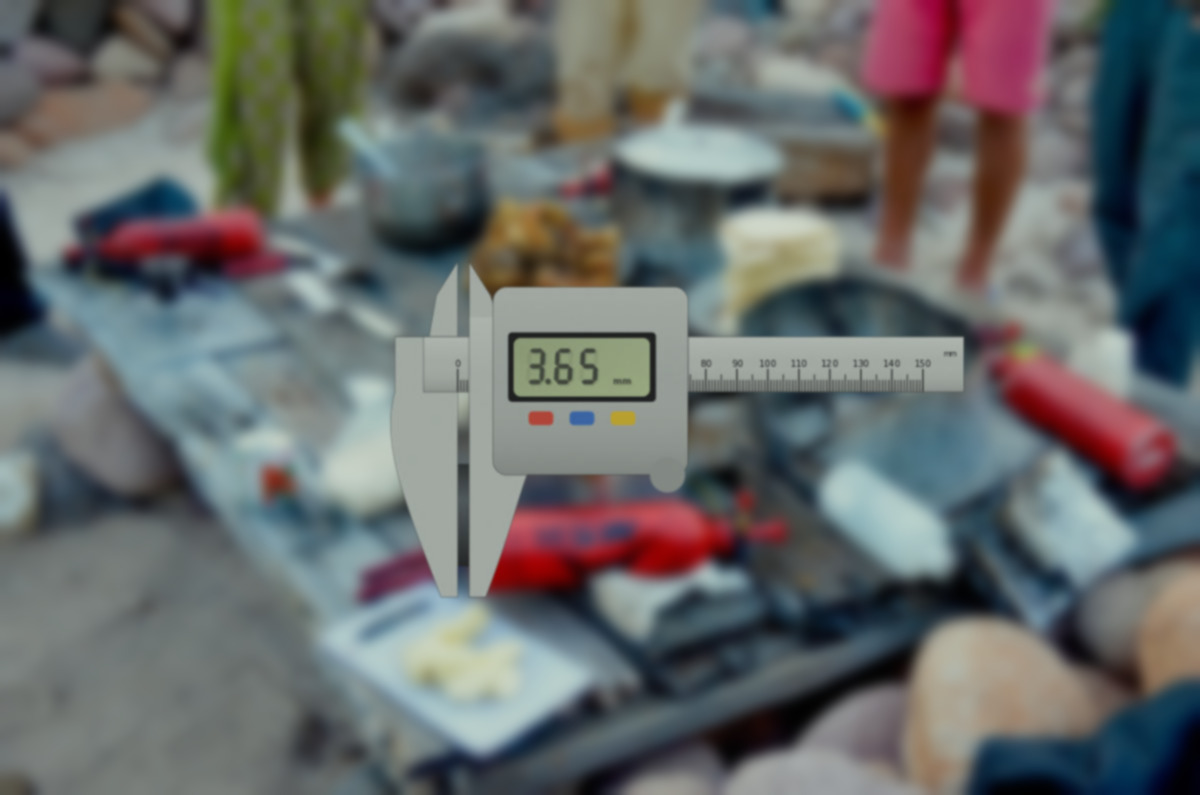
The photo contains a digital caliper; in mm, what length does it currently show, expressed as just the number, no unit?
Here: 3.65
